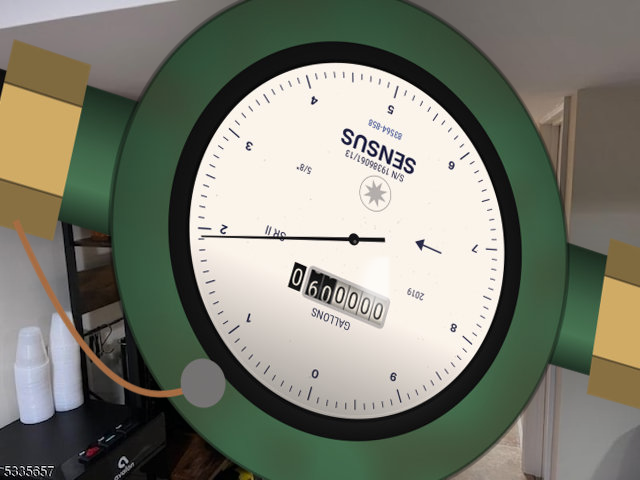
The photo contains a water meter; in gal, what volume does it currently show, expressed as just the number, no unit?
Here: 91.9
